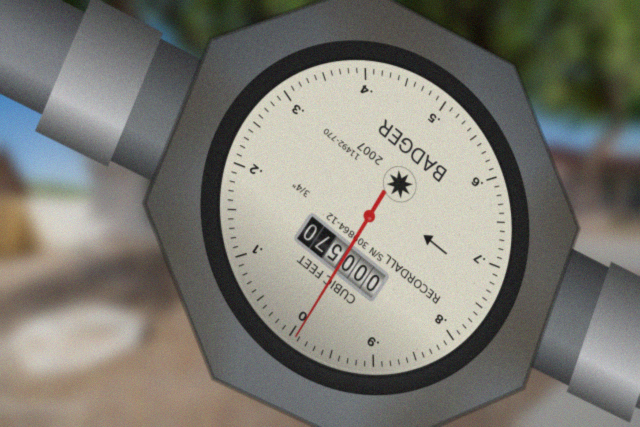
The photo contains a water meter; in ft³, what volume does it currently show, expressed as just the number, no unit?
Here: 569.99
